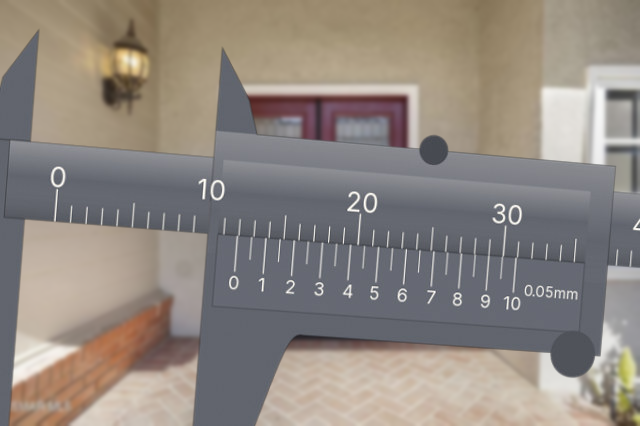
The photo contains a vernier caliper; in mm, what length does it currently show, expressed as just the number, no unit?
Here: 11.9
